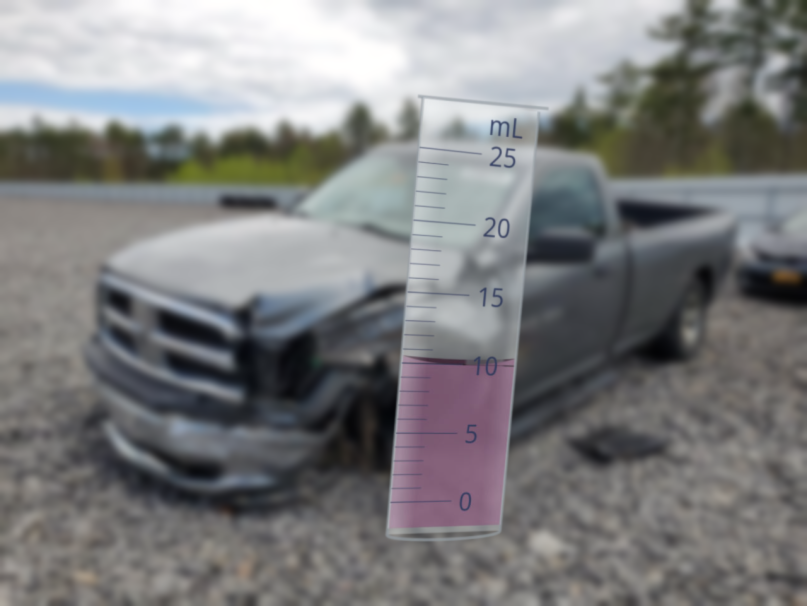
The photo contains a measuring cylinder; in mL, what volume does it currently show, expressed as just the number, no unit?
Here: 10
